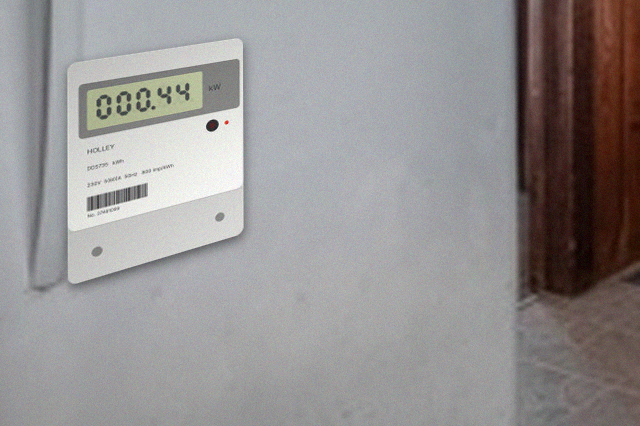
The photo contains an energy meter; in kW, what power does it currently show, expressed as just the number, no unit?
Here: 0.44
